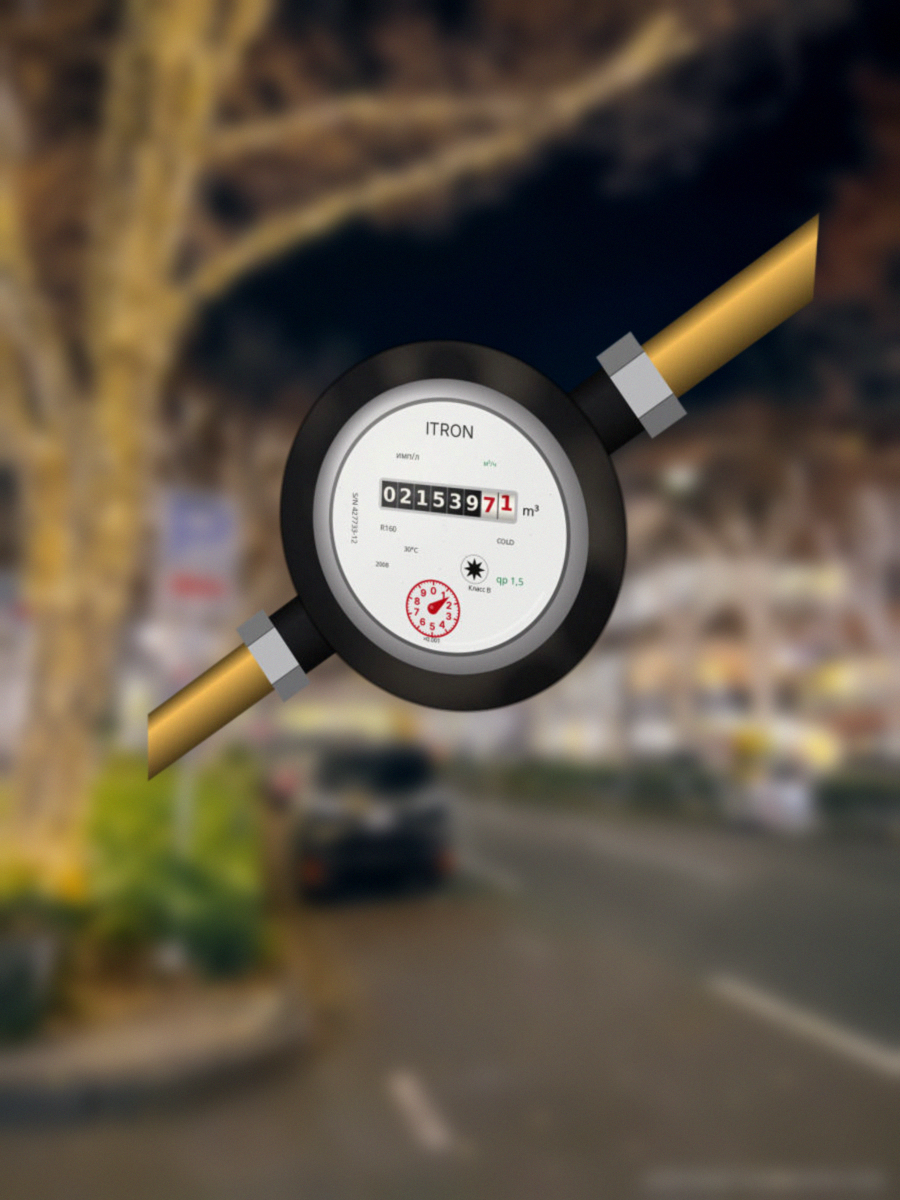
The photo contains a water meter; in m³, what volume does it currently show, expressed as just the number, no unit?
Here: 21539.711
